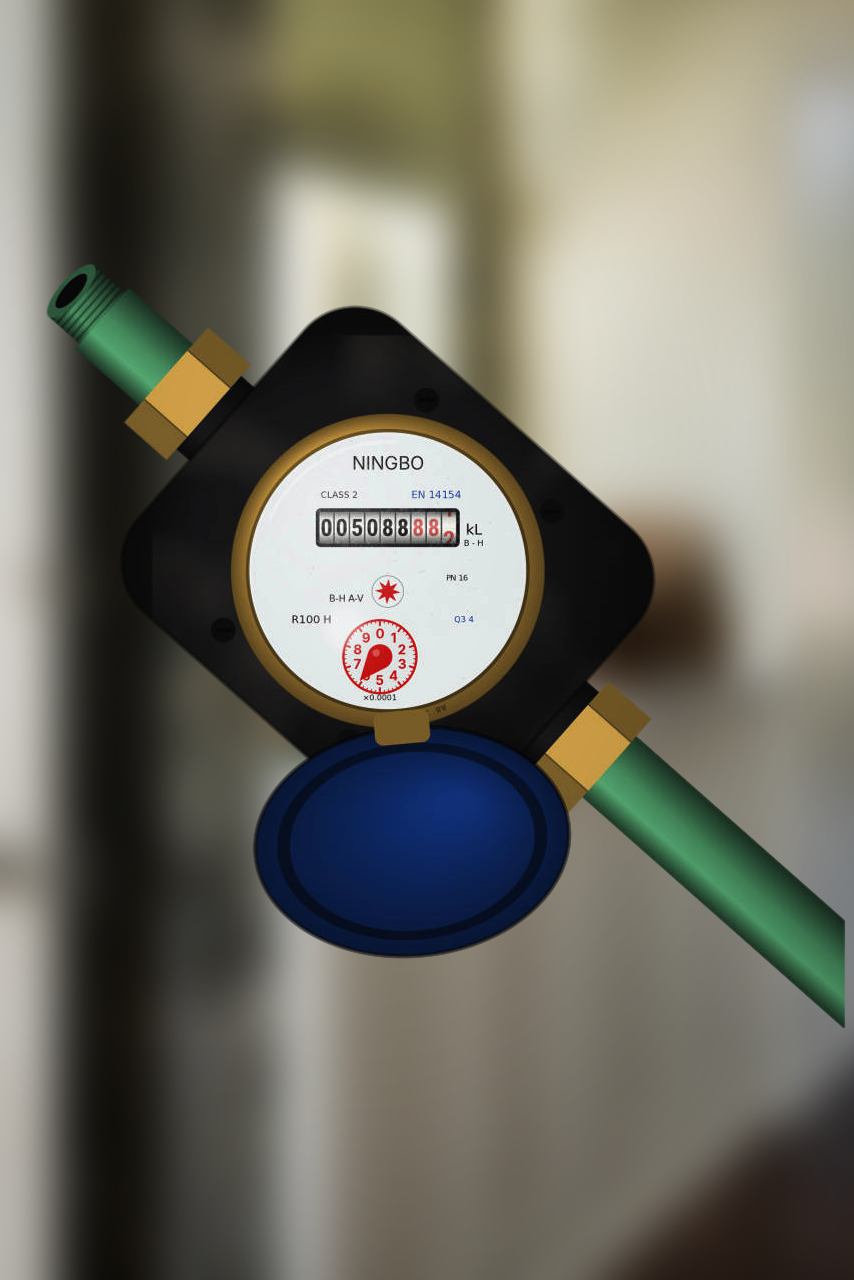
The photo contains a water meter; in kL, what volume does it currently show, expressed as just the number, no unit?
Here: 5088.8816
